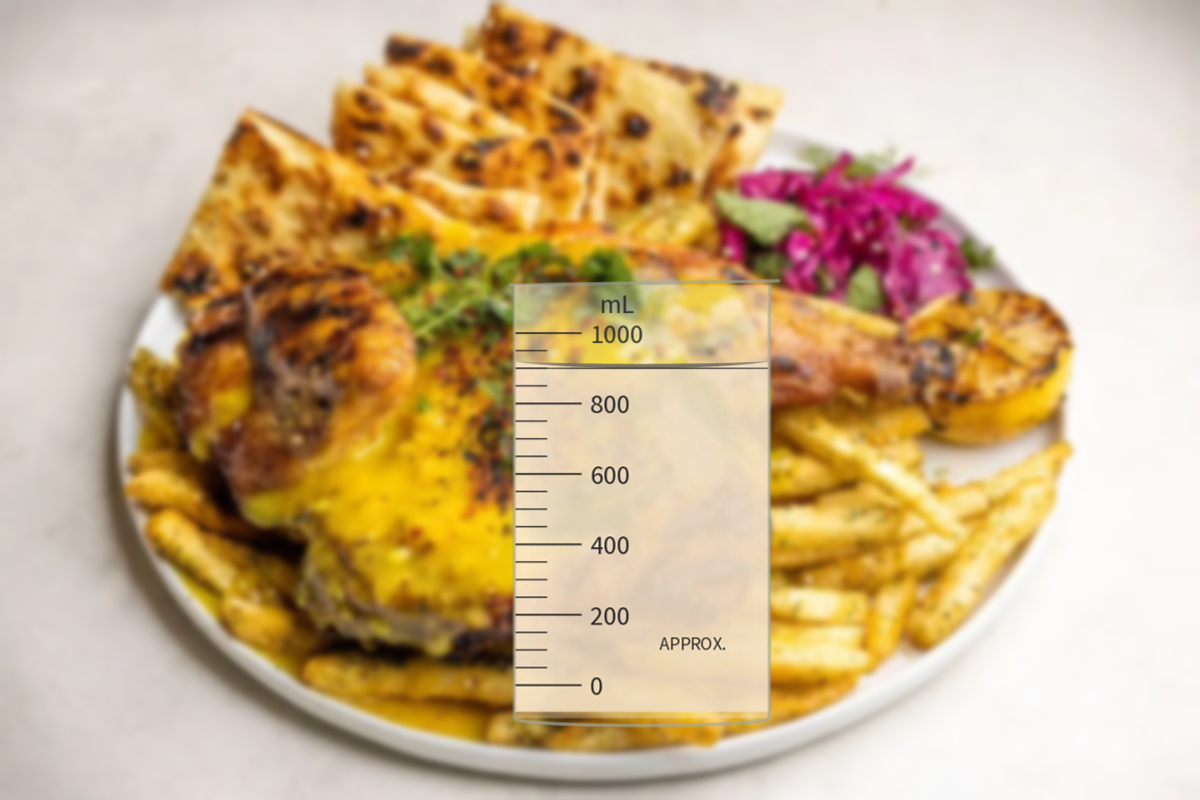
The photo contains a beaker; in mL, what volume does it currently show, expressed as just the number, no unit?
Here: 900
